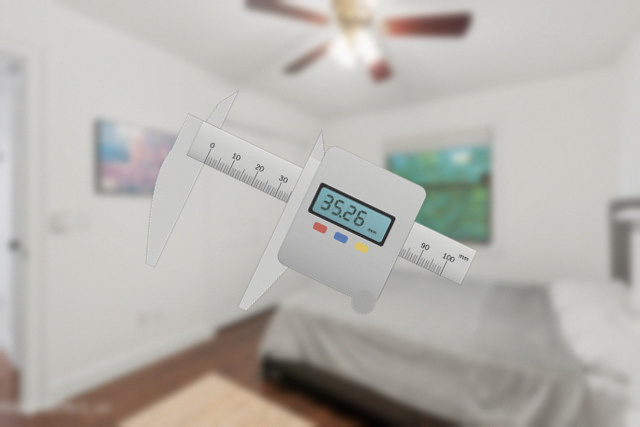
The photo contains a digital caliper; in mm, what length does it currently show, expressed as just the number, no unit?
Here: 35.26
